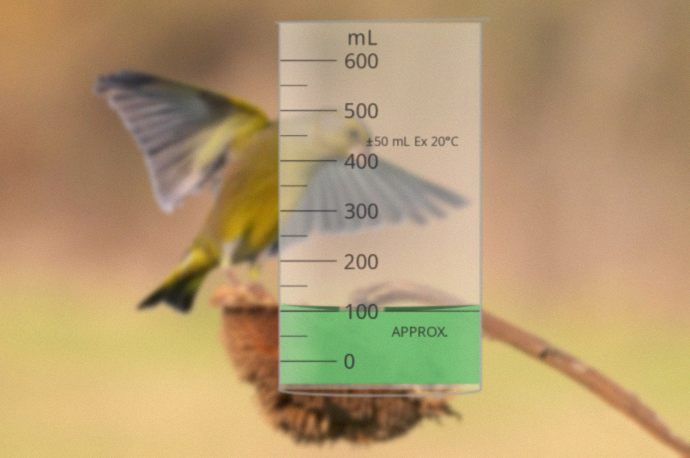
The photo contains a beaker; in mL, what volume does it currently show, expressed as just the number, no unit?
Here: 100
